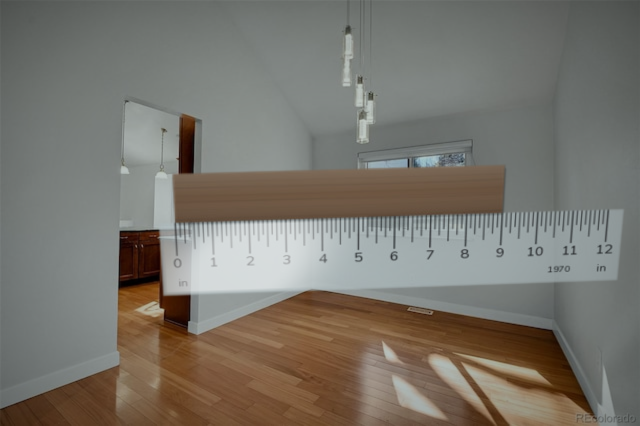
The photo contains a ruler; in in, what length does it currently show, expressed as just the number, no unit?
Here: 9
